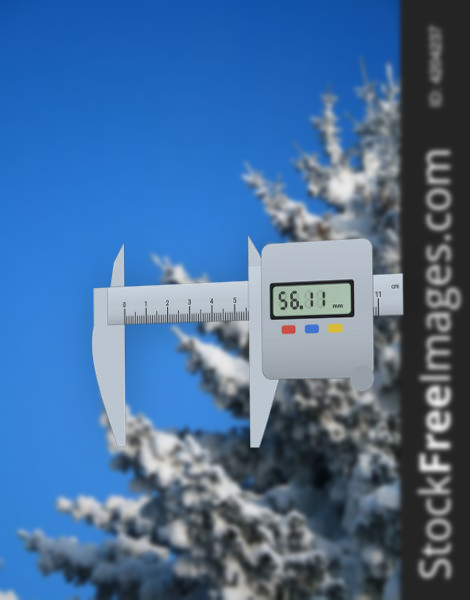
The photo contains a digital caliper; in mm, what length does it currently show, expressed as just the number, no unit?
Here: 56.11
